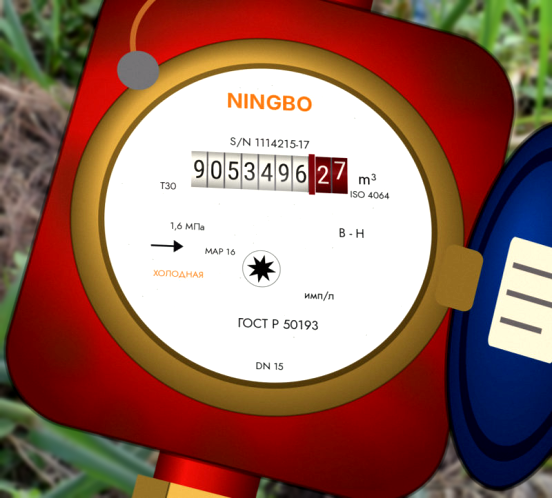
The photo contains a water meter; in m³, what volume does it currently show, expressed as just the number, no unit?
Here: 9053496.27
